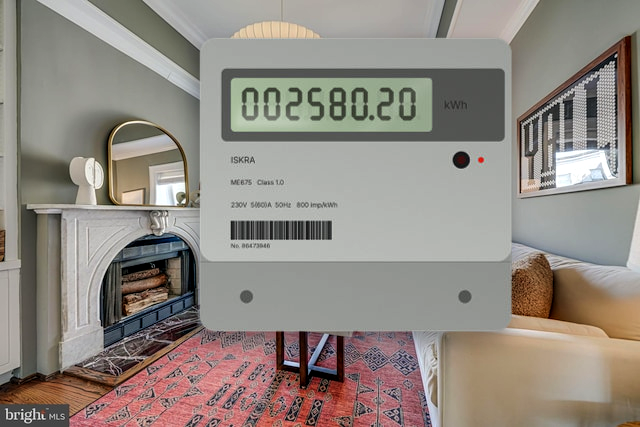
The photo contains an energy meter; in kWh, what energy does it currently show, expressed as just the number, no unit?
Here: 2580.20
